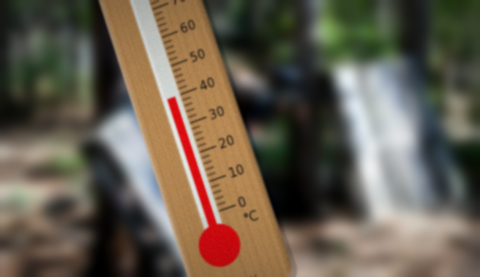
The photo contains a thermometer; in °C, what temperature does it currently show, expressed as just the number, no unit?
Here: 40
